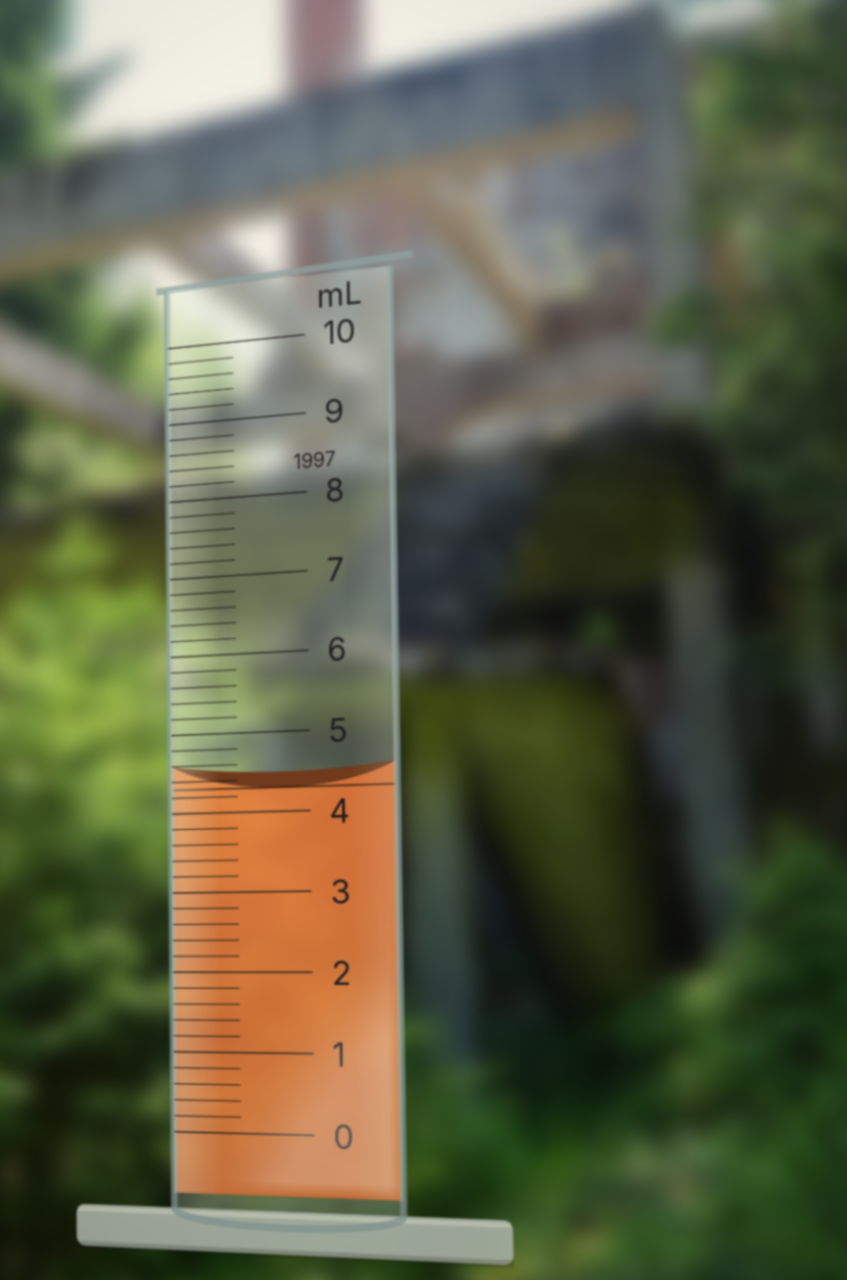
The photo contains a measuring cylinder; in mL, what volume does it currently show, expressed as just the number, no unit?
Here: 4.3
